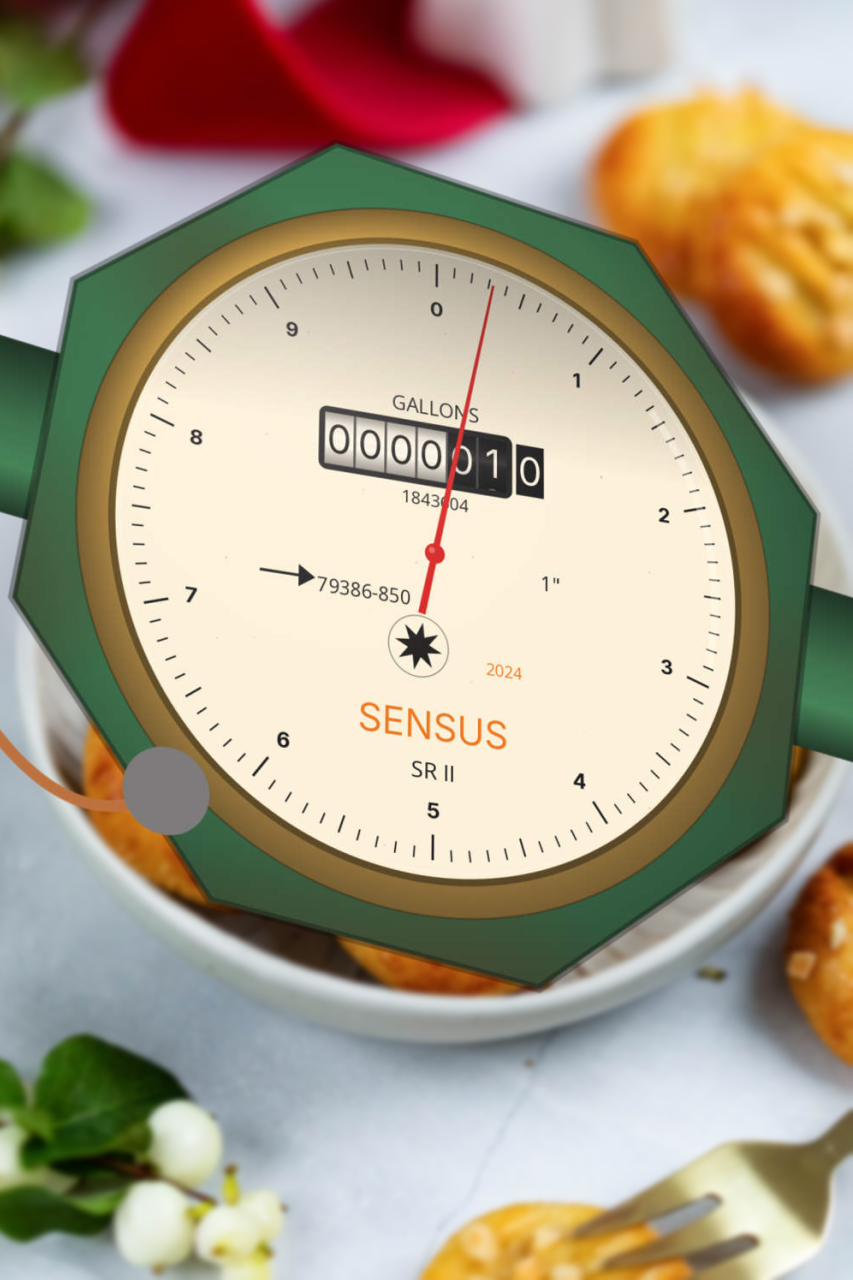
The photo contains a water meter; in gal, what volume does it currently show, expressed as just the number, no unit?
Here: 10.3
